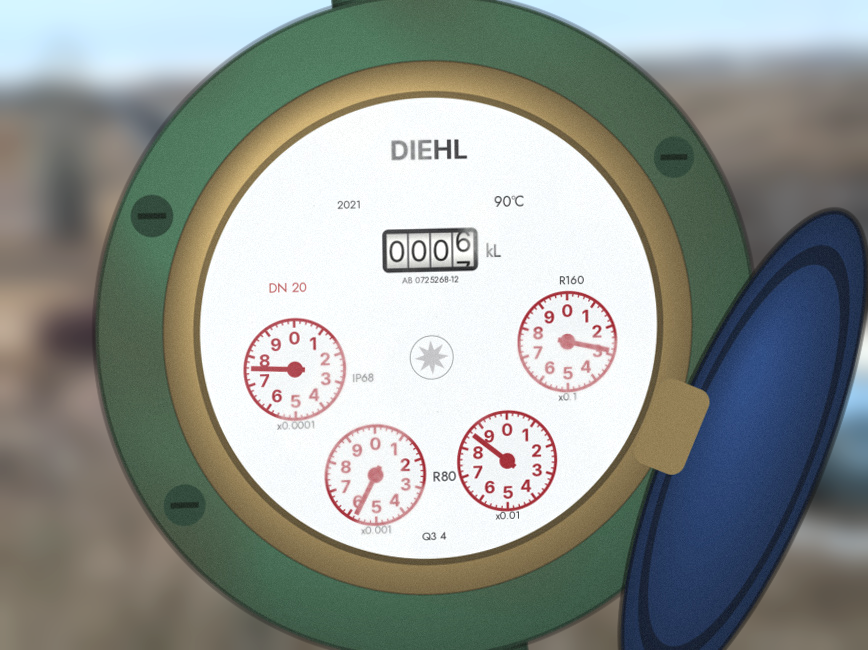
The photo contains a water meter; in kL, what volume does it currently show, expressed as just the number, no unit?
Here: 6.2857
